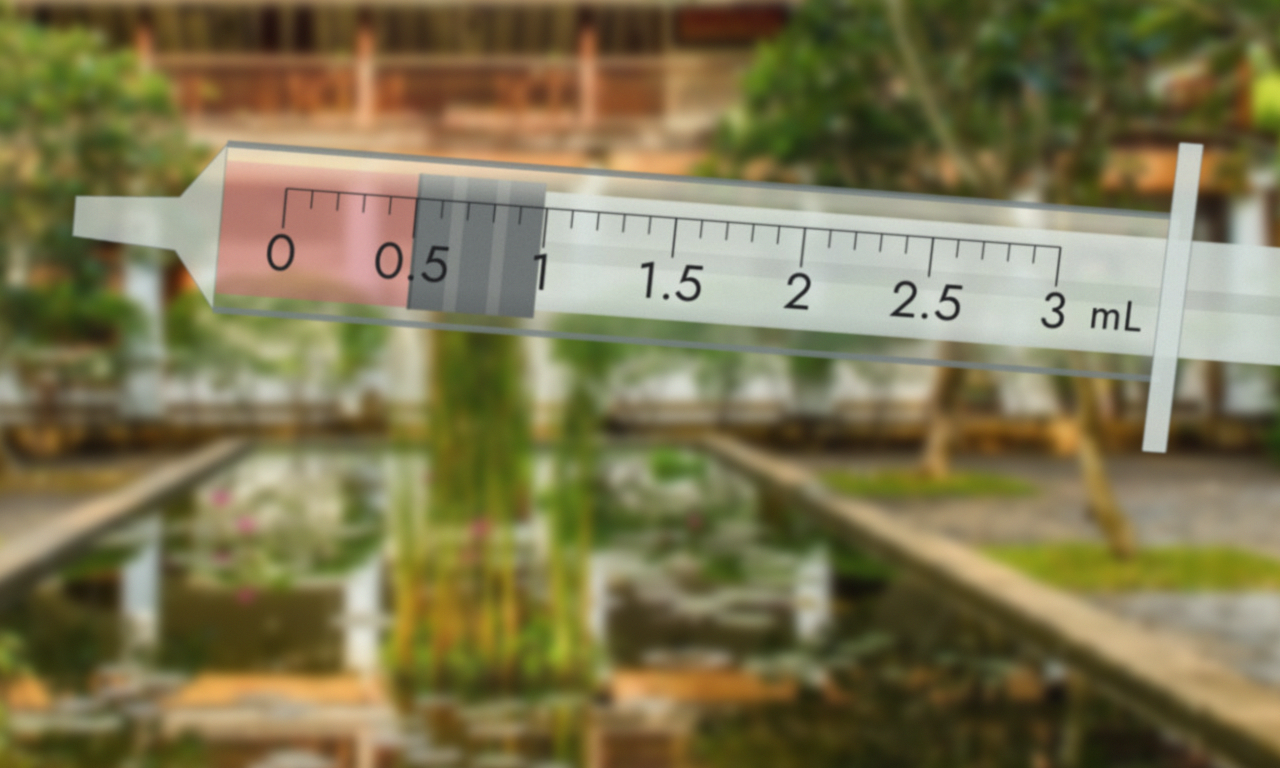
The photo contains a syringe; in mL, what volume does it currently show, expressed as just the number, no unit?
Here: 0.5
